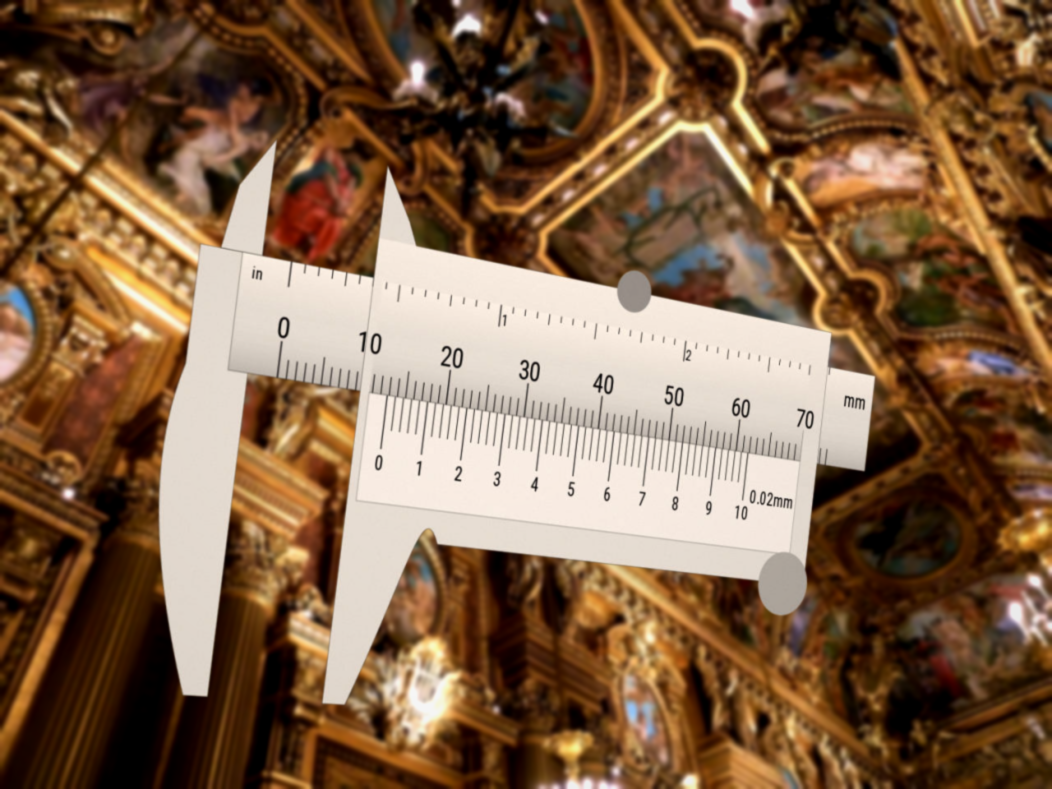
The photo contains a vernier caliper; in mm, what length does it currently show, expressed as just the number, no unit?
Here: 12.8
